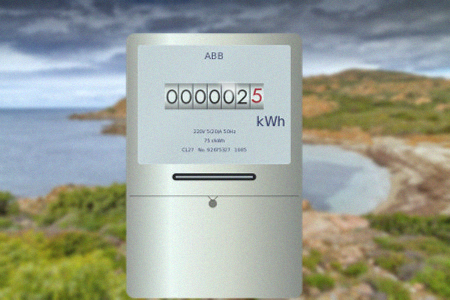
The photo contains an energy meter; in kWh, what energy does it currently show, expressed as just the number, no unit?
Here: 2.5
